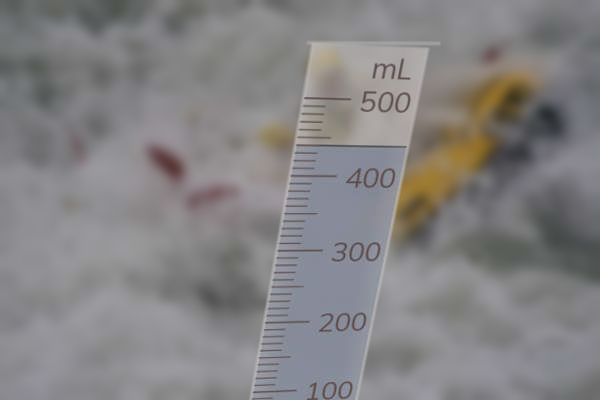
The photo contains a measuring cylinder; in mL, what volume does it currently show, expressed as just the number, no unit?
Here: 440
